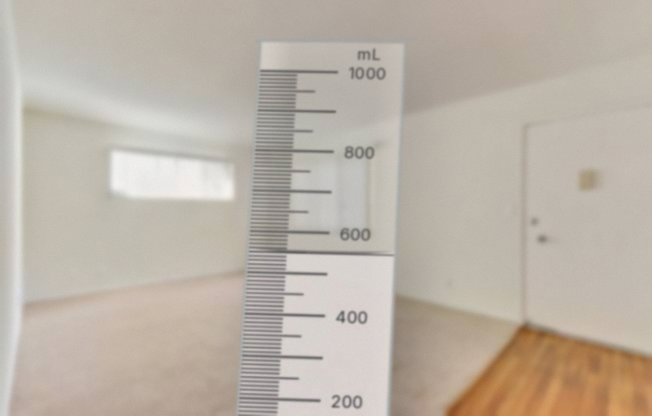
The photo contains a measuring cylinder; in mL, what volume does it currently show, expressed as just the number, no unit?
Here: 550
